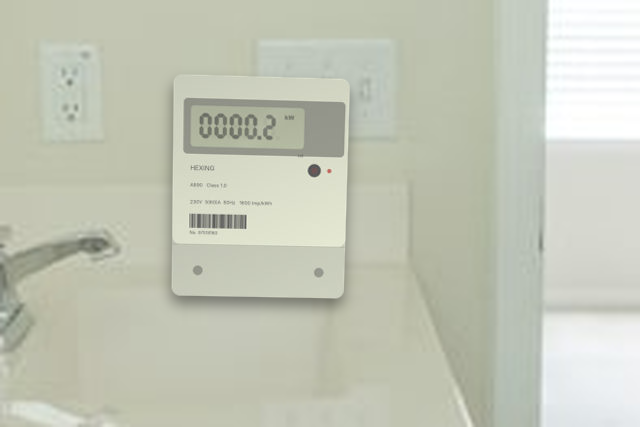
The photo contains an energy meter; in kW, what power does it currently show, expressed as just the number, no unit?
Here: 0.2
